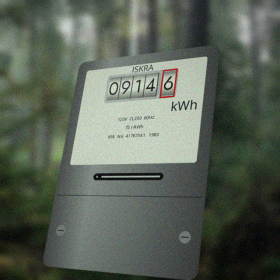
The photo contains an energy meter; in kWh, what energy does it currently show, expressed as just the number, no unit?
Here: 914.6
